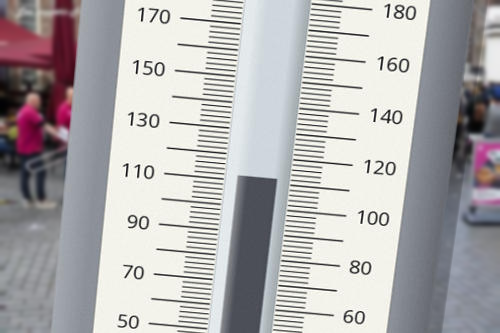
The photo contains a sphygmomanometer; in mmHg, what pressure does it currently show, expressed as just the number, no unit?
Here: 112
